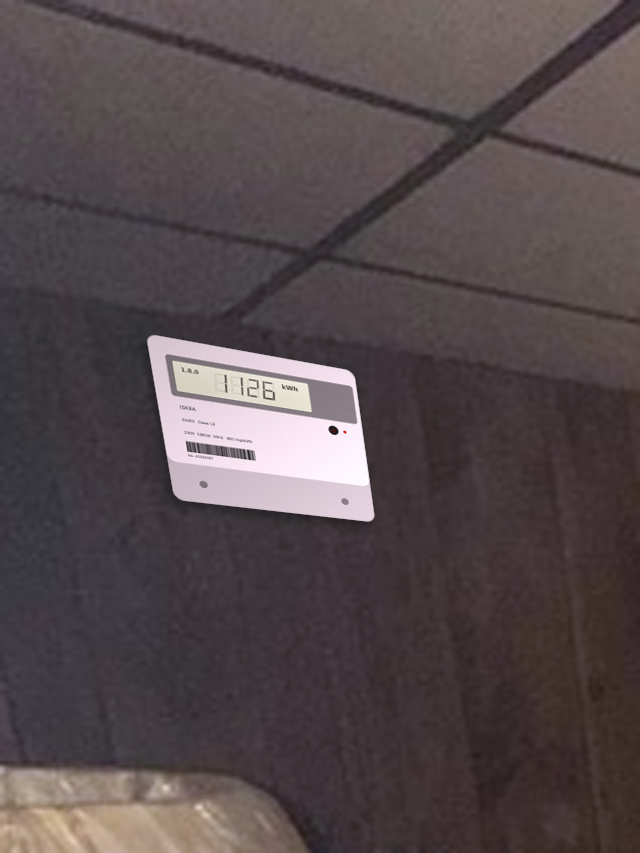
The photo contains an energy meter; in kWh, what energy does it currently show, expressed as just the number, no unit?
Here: 1126
